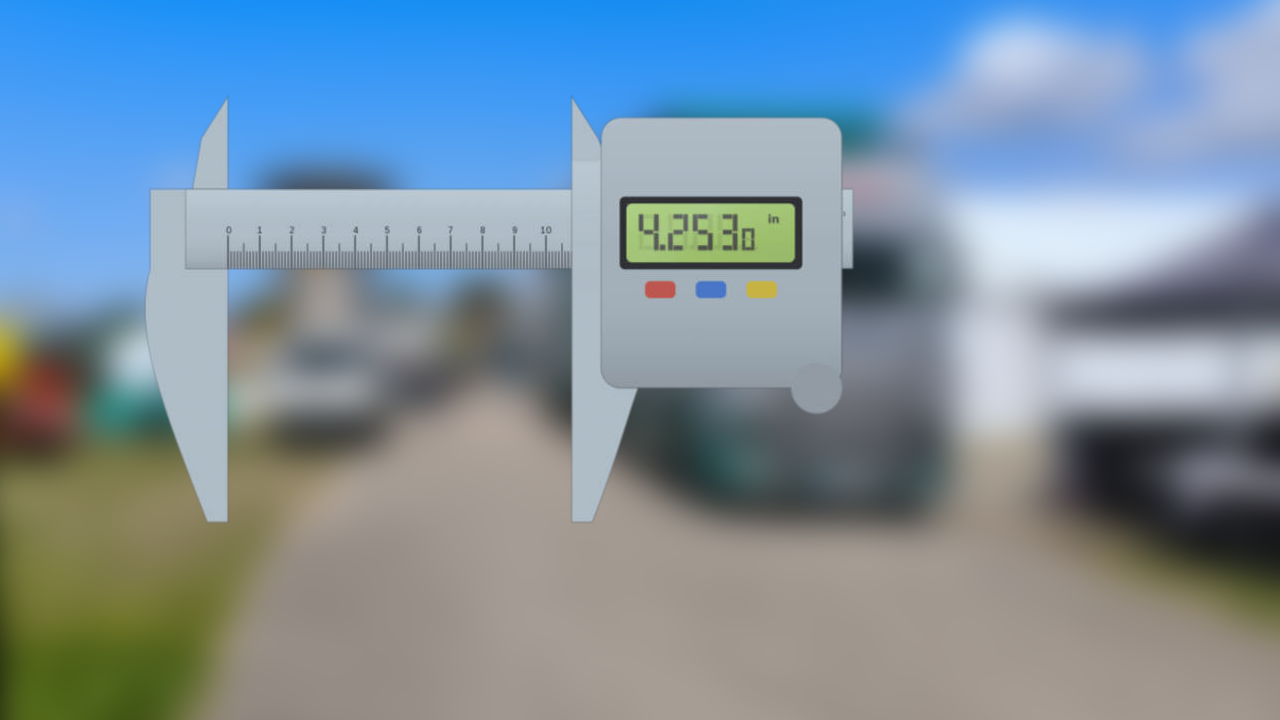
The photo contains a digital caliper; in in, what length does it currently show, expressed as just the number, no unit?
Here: 4.2530
